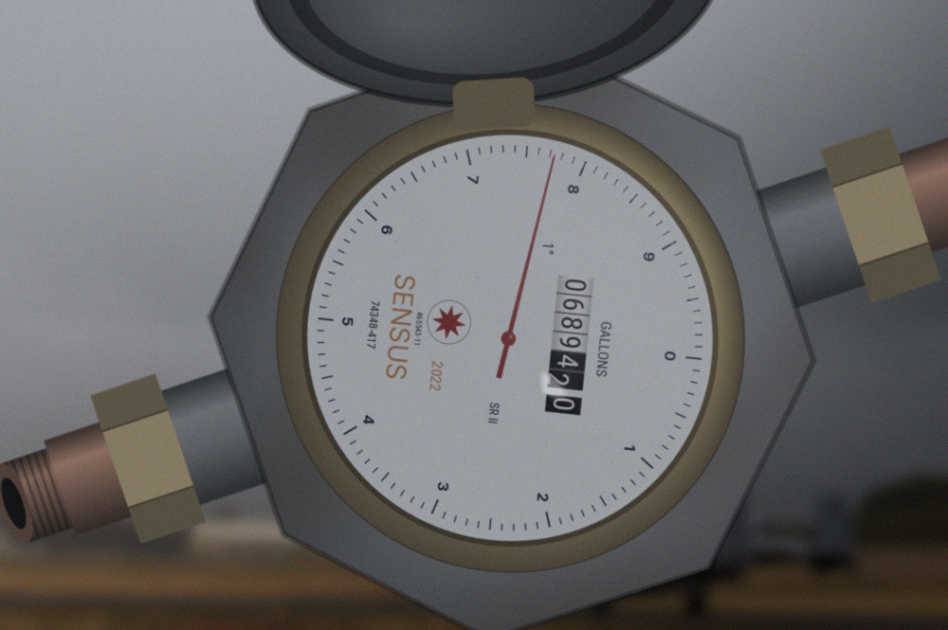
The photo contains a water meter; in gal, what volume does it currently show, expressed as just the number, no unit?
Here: 689417.7
